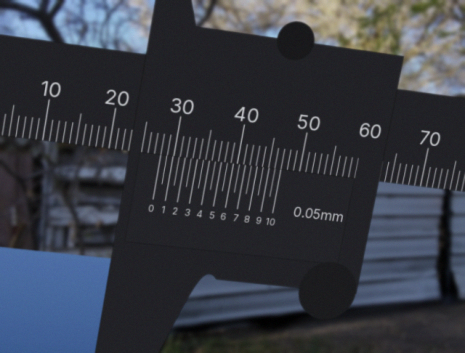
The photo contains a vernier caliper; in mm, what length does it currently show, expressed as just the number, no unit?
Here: 28.0
